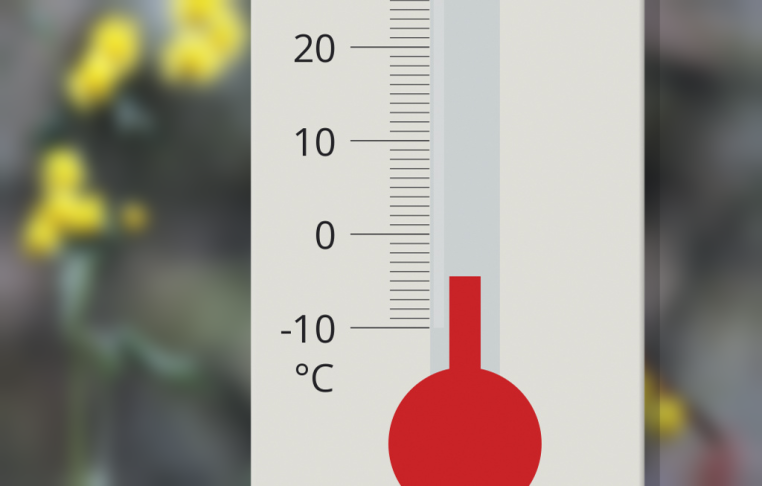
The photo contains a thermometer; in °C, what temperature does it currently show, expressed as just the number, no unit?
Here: -4.5
